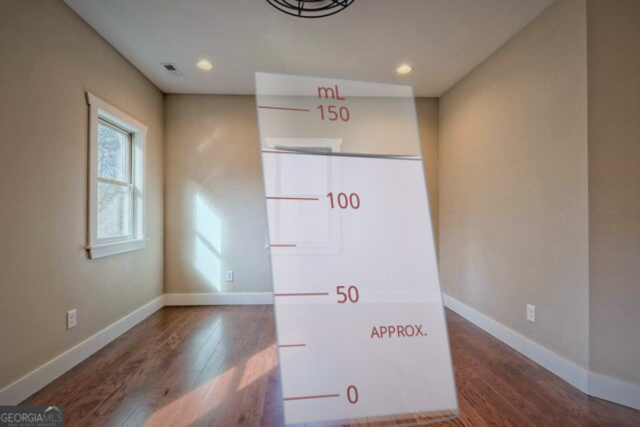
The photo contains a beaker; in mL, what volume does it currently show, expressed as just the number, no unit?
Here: 125
